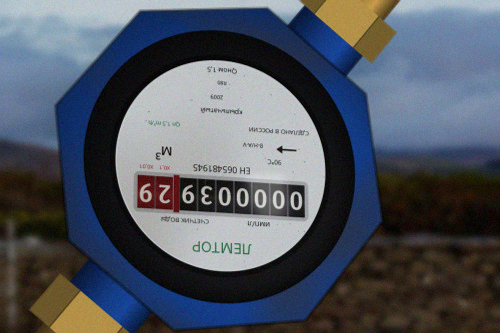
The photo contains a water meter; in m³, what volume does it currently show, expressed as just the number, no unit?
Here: 39.29
